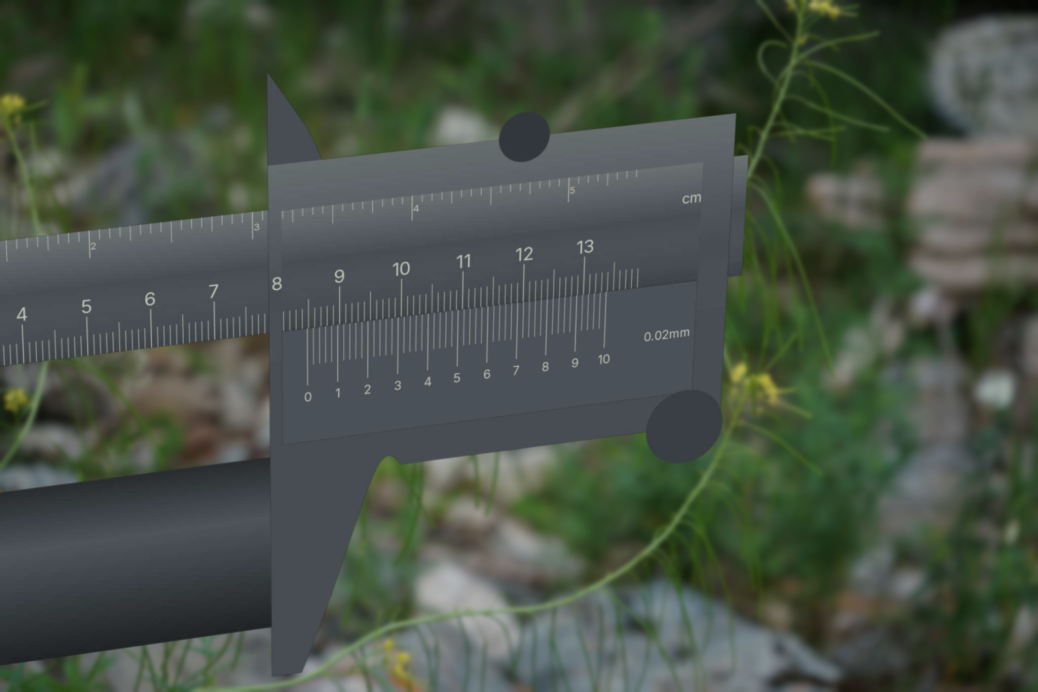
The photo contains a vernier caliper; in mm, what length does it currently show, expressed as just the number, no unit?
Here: 84.8
